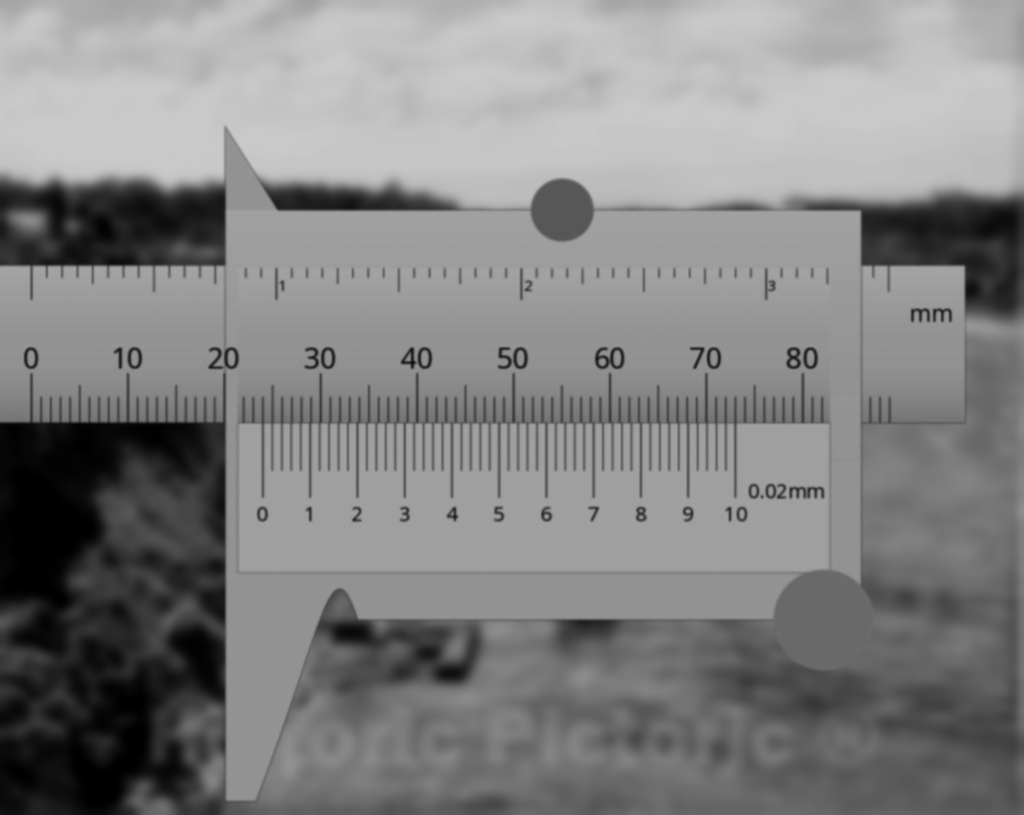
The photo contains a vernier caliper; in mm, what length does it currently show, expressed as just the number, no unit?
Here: 24.0
